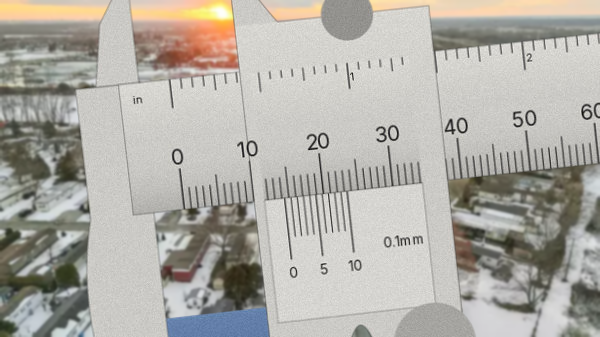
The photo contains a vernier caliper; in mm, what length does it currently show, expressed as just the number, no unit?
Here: 14.4
